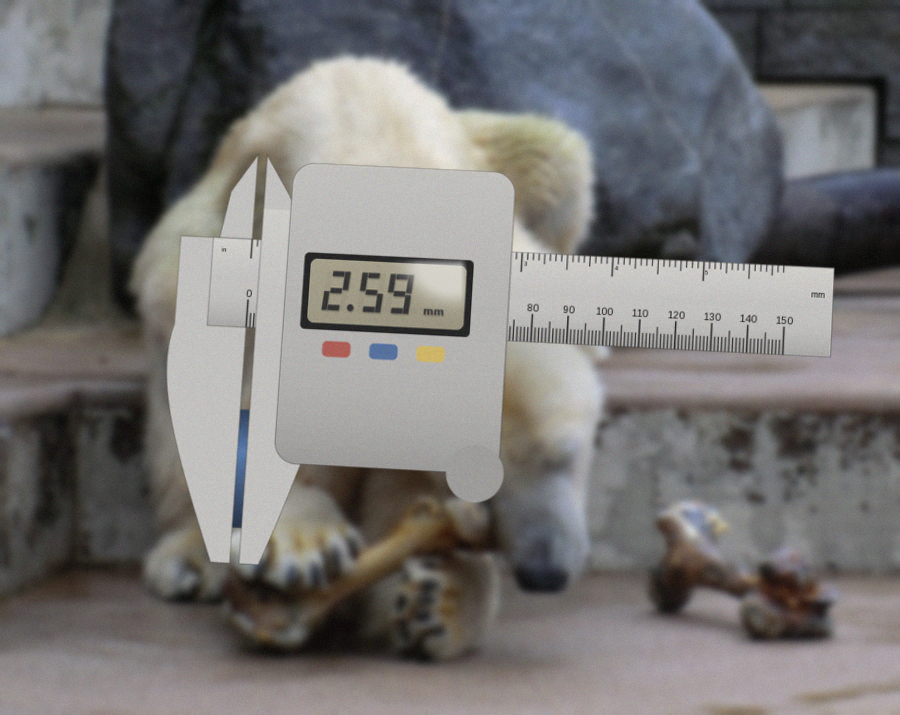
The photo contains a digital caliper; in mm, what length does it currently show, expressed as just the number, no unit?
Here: 2.59
